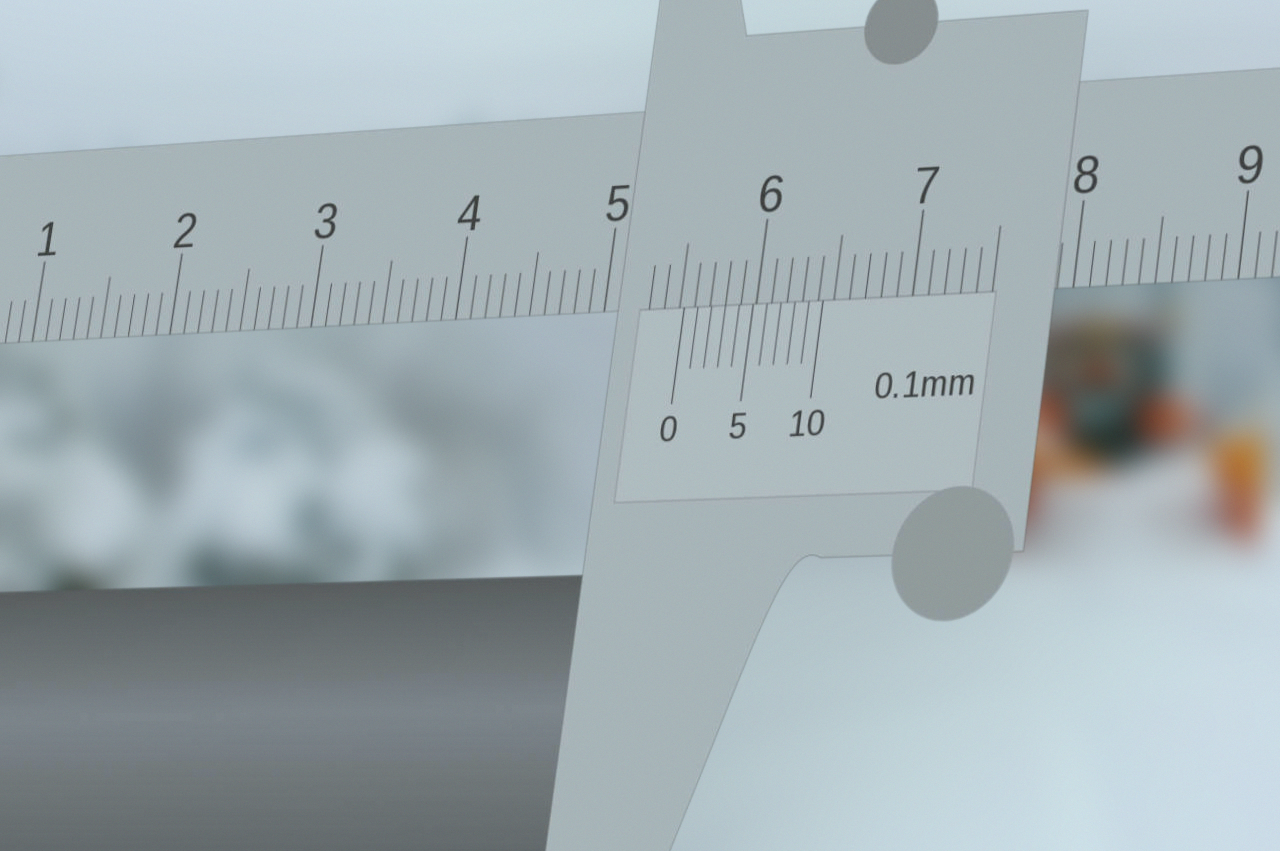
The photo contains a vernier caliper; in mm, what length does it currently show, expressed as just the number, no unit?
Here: 55.3
